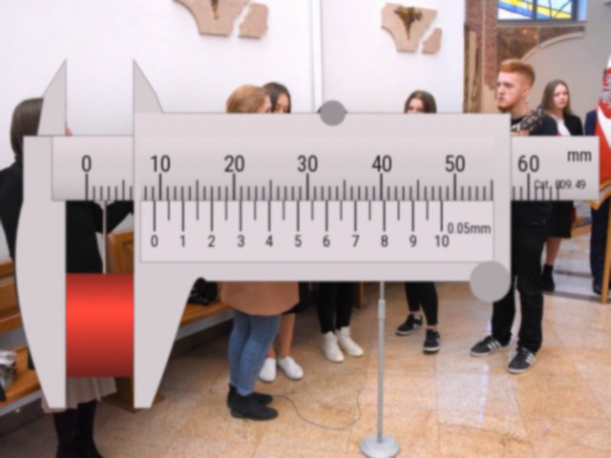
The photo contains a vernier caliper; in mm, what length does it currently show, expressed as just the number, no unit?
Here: 9.2
